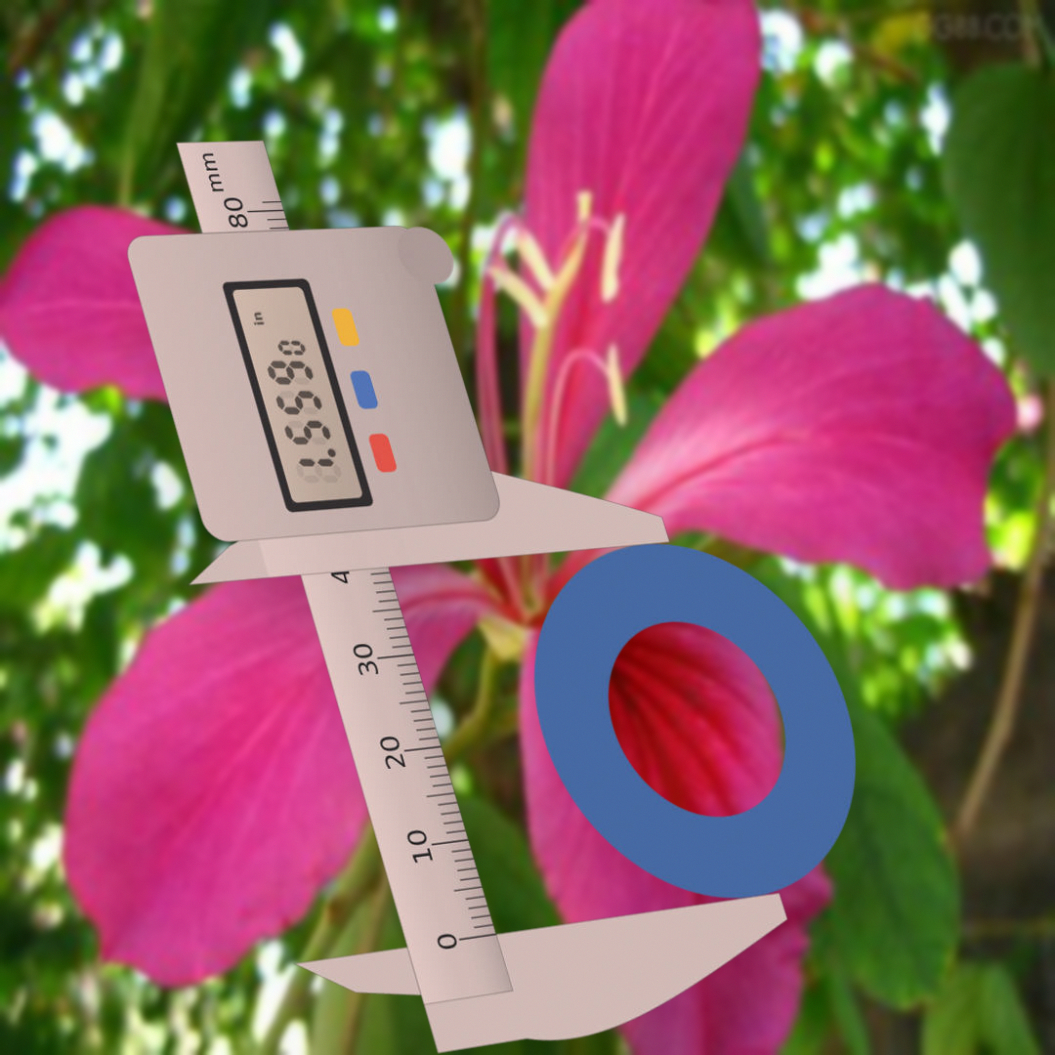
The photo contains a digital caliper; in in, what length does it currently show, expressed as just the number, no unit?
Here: 1.5590
